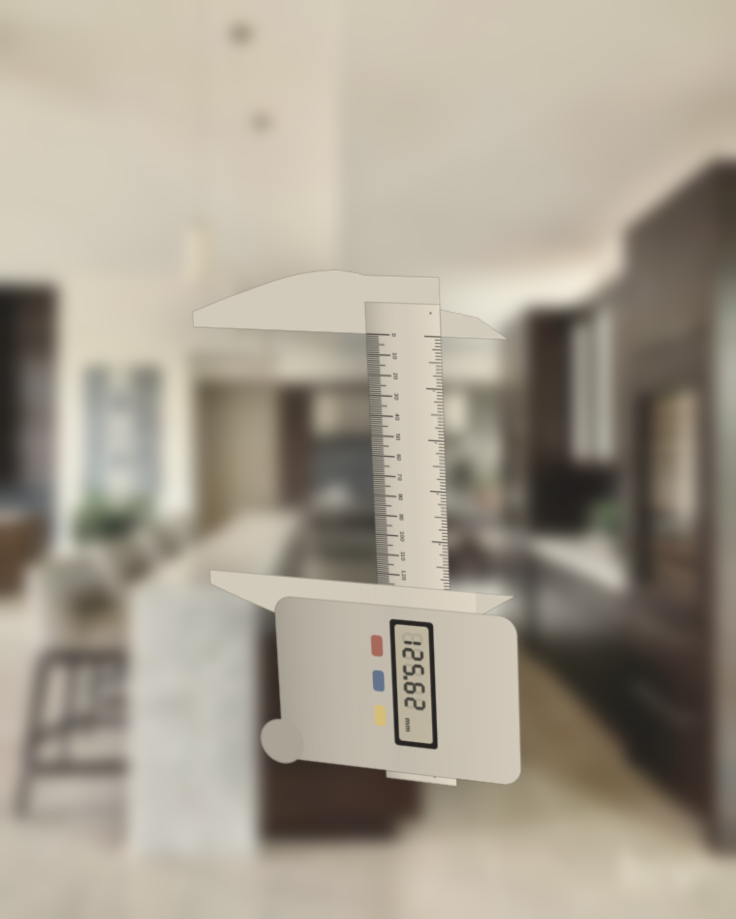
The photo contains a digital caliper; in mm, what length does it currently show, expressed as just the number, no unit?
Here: 125.62
